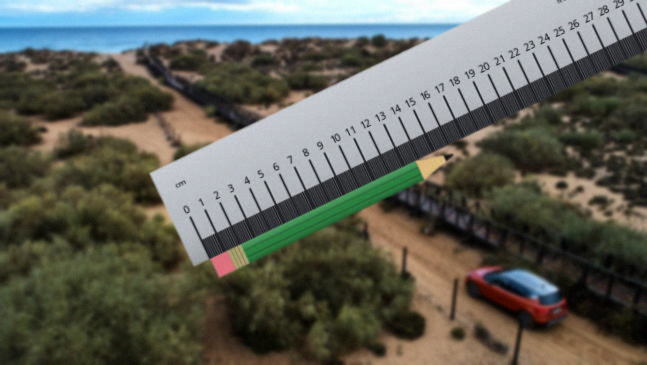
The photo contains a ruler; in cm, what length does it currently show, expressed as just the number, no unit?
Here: 16
